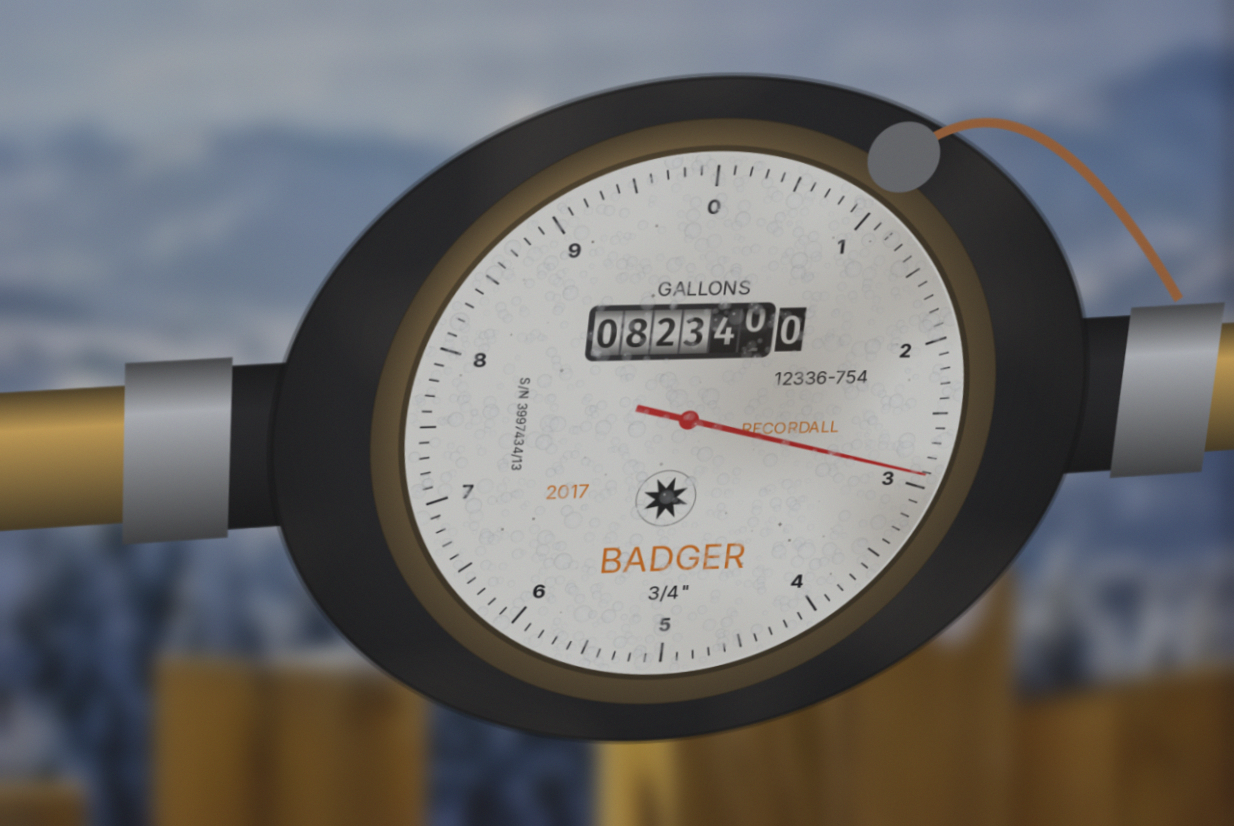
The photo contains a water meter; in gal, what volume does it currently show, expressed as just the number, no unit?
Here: 823402.9
